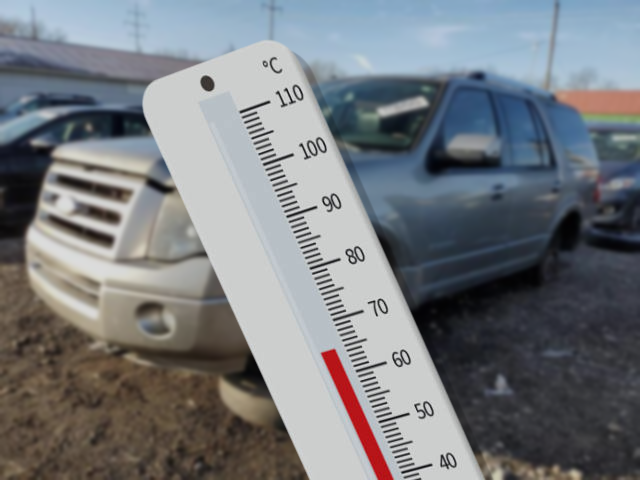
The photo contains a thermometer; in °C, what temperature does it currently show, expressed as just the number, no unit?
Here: 65
